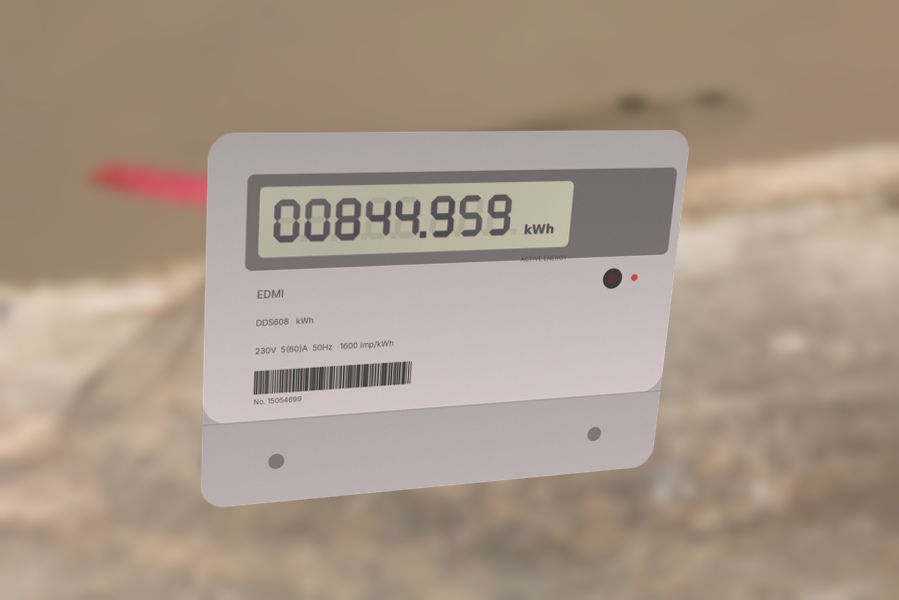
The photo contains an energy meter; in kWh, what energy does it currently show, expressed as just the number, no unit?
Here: 844.959
